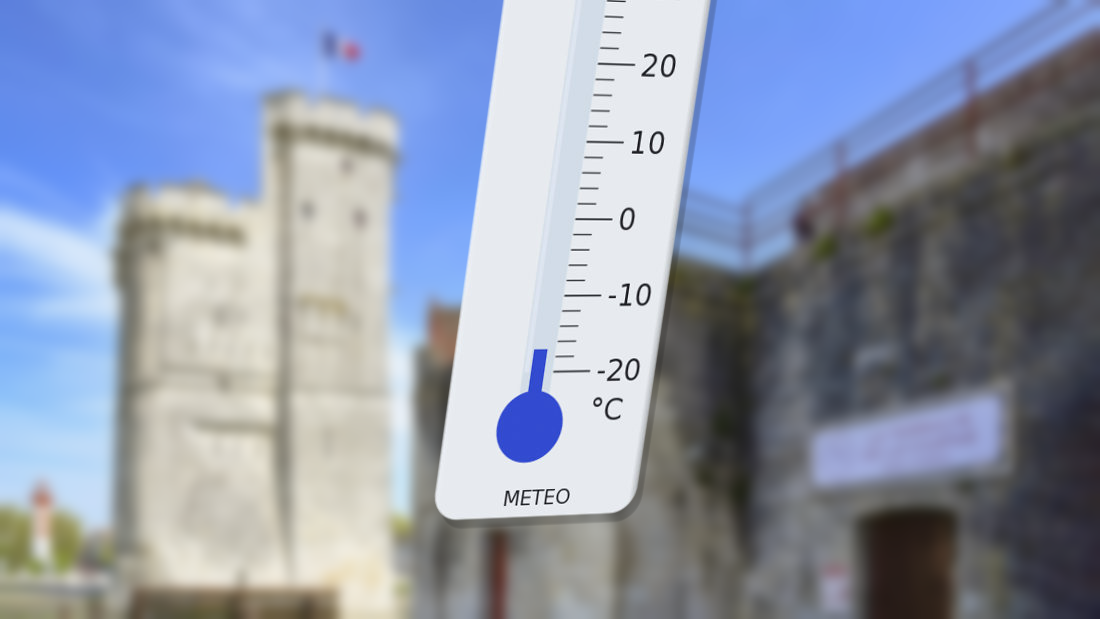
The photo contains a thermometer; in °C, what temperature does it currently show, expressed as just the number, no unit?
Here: -17
